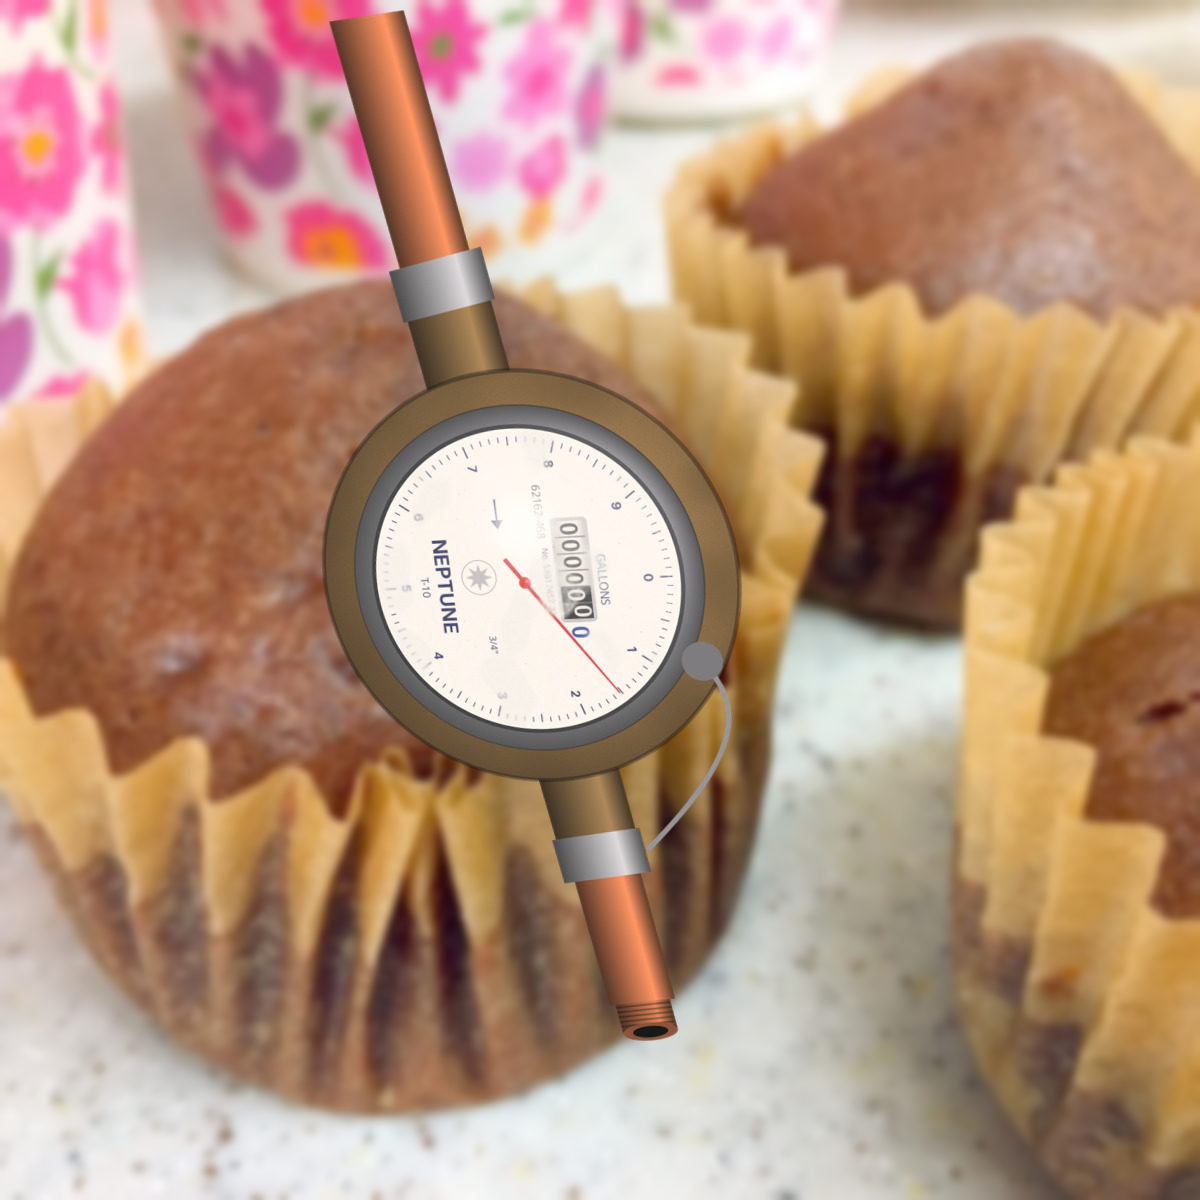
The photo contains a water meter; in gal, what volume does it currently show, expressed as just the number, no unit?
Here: 1.5
